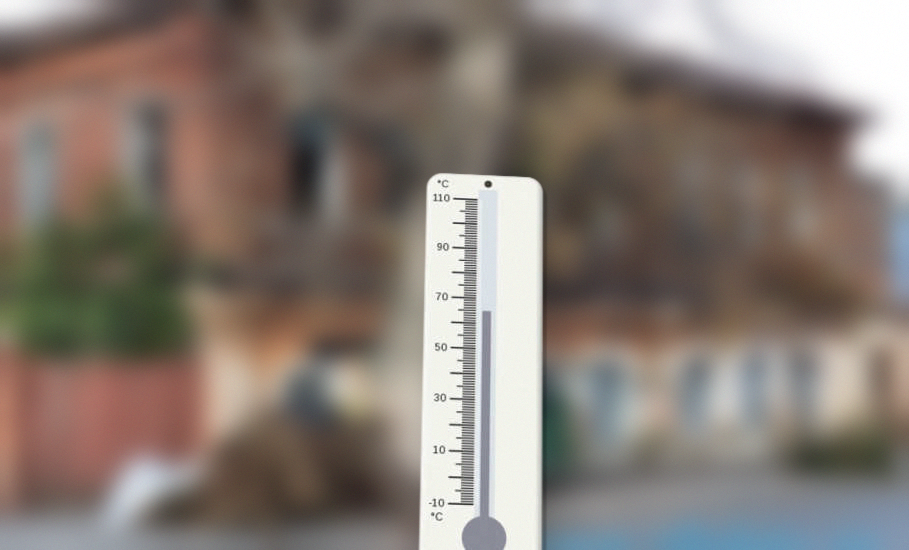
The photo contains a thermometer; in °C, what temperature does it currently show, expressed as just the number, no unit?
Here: 65
